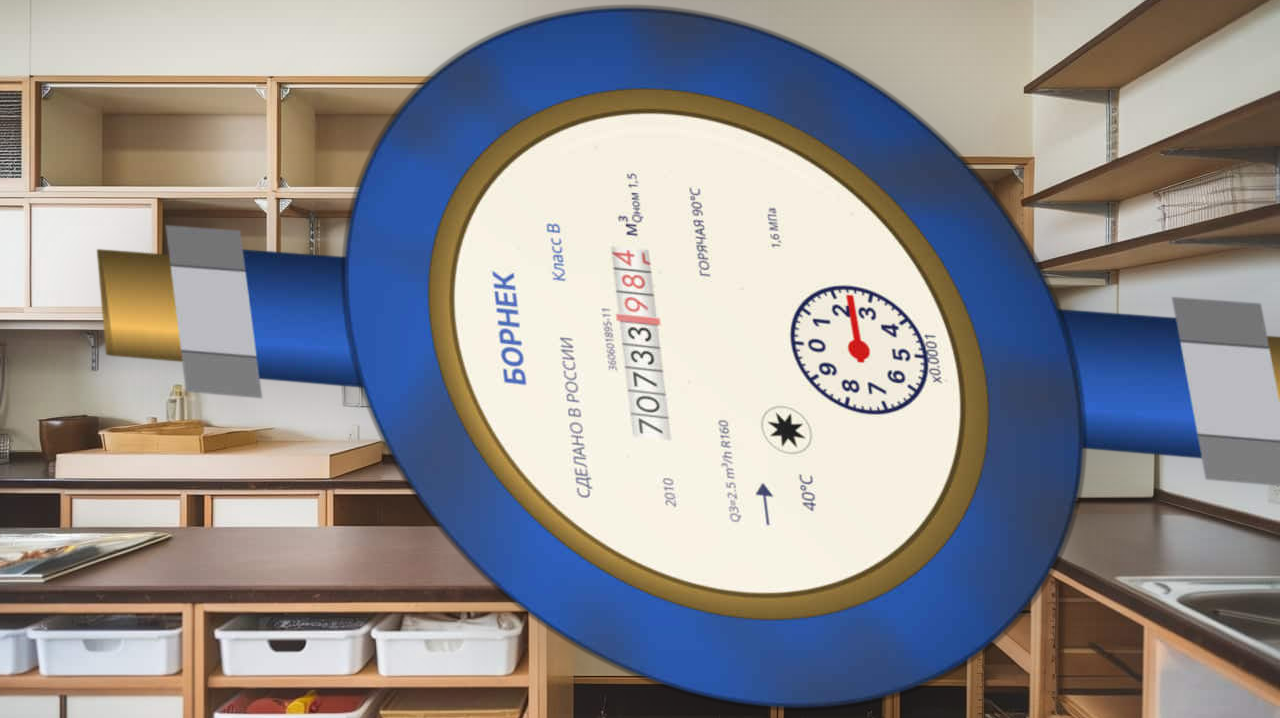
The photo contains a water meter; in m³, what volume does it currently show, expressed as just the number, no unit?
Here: 70733.9842
